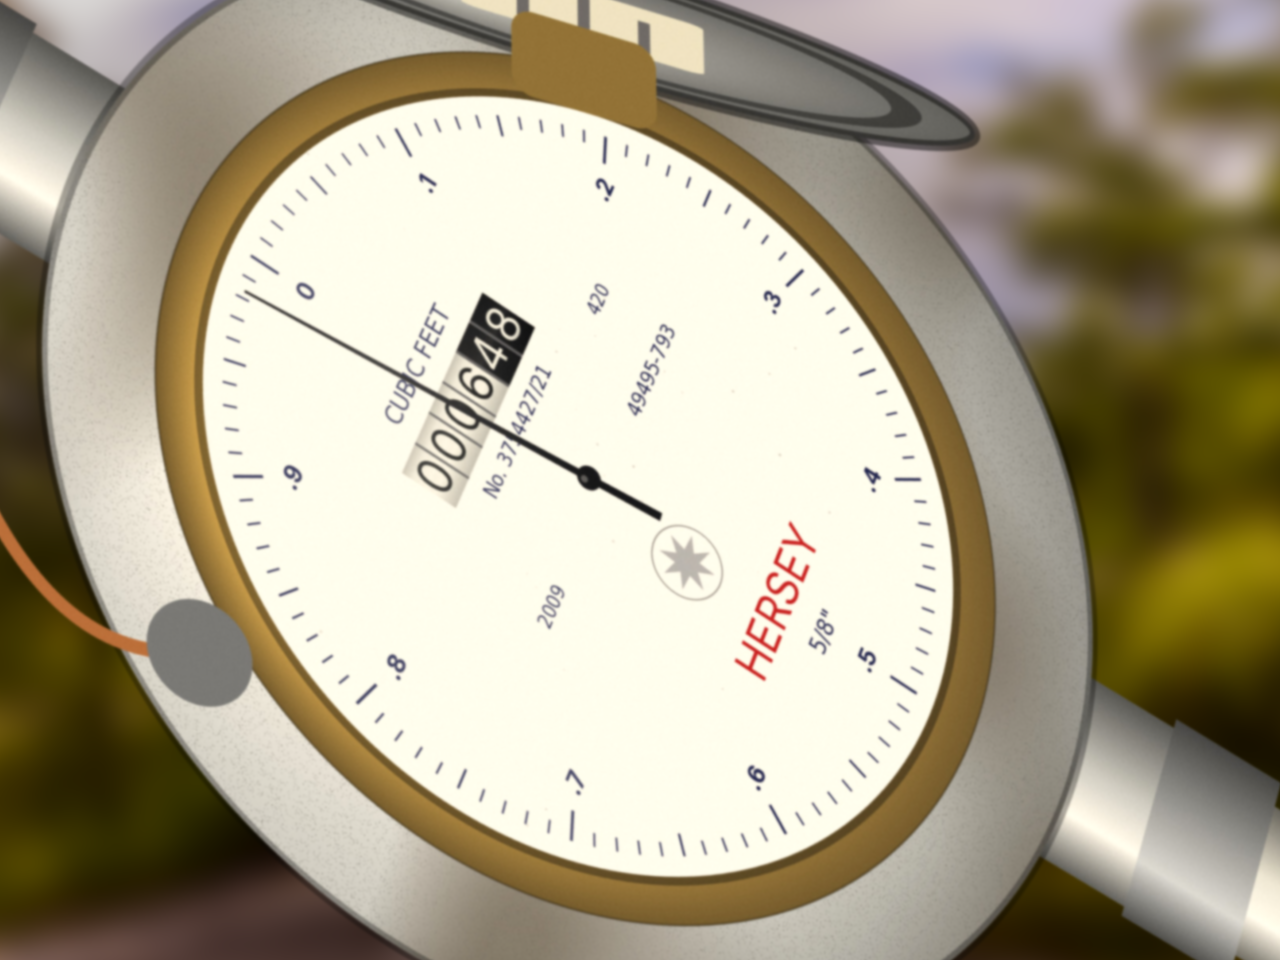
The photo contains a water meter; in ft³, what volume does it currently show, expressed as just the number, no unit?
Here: 647.98
